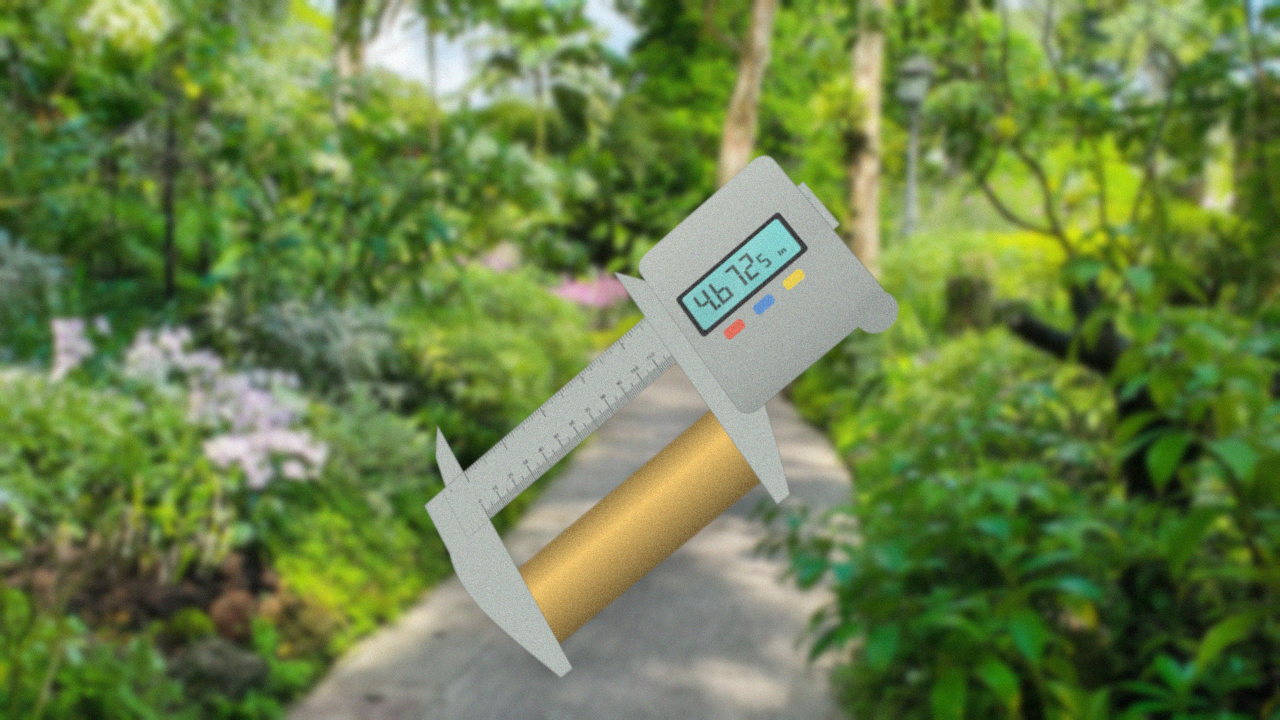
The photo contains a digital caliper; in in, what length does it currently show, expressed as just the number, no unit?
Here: 4.6725
